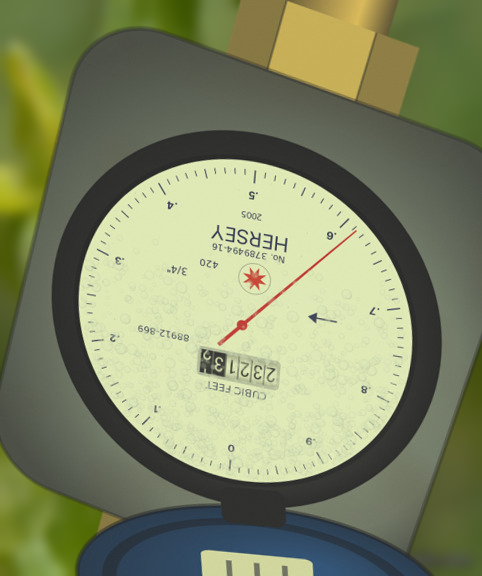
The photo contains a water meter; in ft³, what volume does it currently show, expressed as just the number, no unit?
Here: 232131.61
